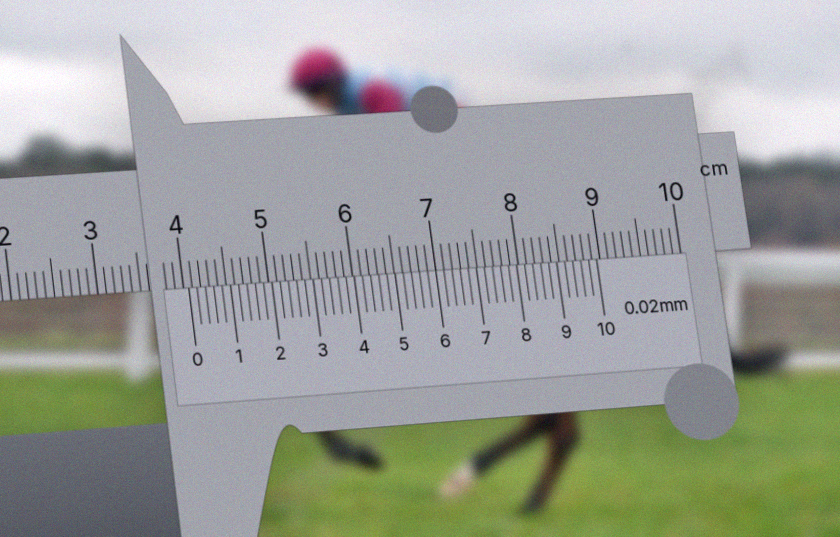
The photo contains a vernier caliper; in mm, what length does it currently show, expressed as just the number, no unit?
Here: 40.6
